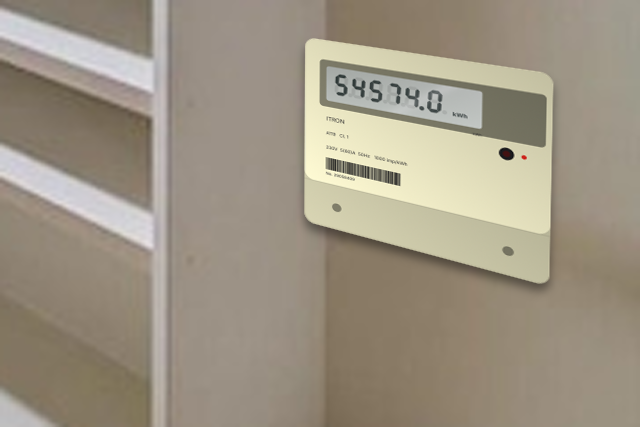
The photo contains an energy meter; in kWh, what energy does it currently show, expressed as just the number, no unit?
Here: 54574.0
